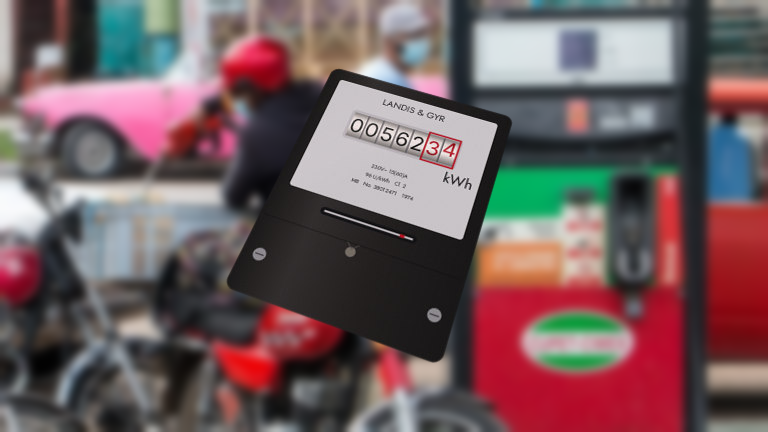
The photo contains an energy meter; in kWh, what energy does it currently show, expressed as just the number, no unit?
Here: 562.34
